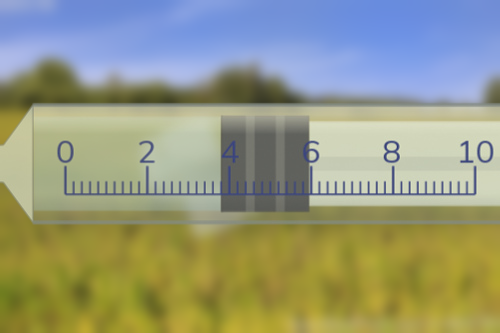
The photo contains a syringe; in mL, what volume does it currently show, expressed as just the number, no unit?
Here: 3.8
